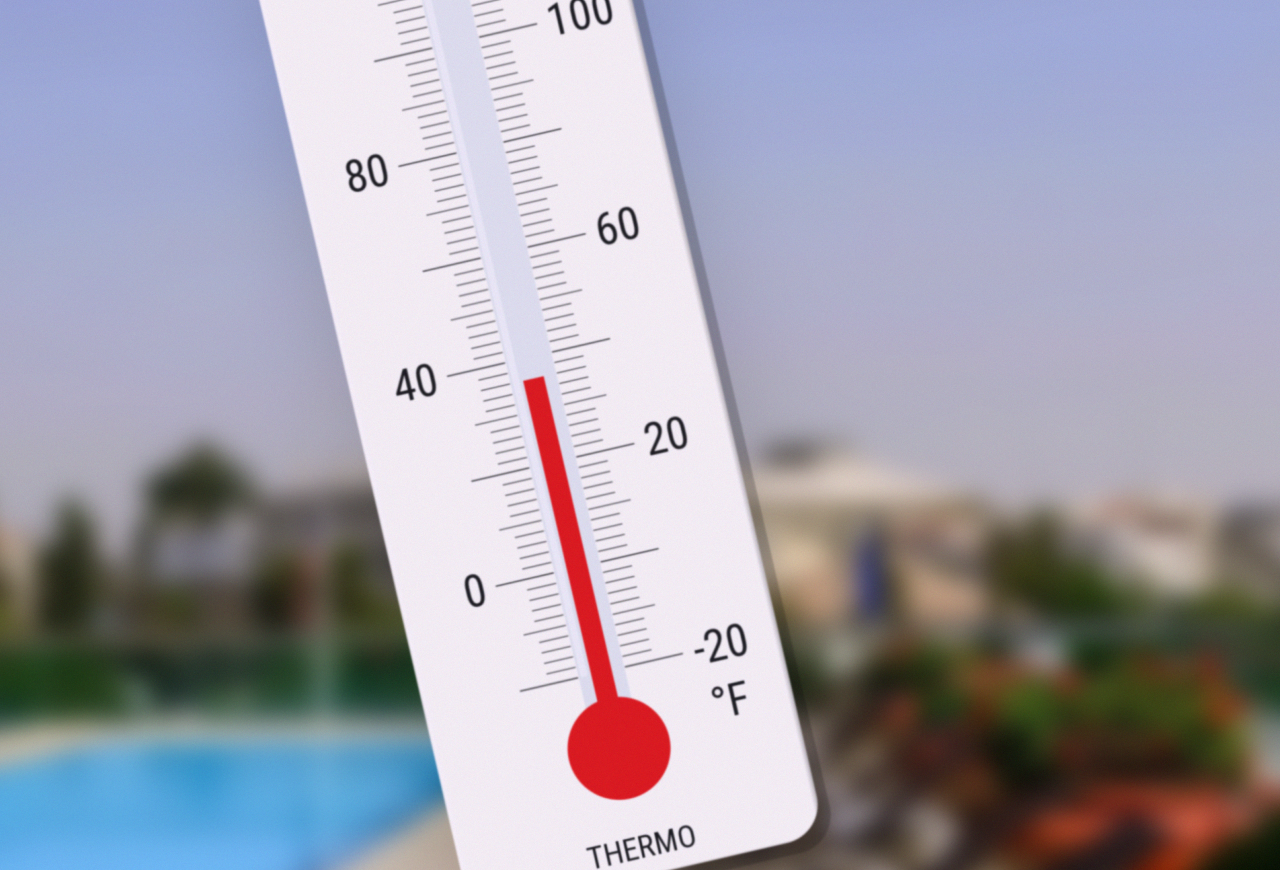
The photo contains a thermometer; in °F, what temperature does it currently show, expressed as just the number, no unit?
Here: 36
